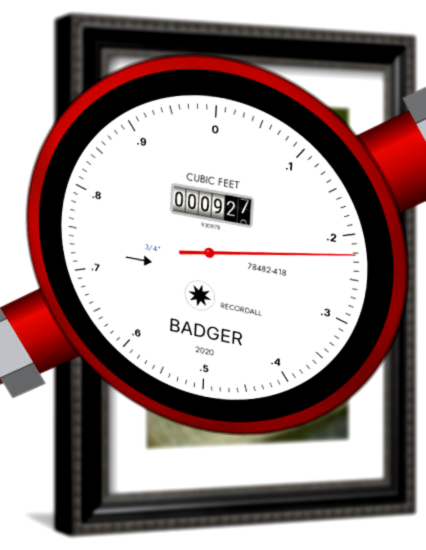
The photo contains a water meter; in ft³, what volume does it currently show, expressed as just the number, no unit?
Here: 927.22
